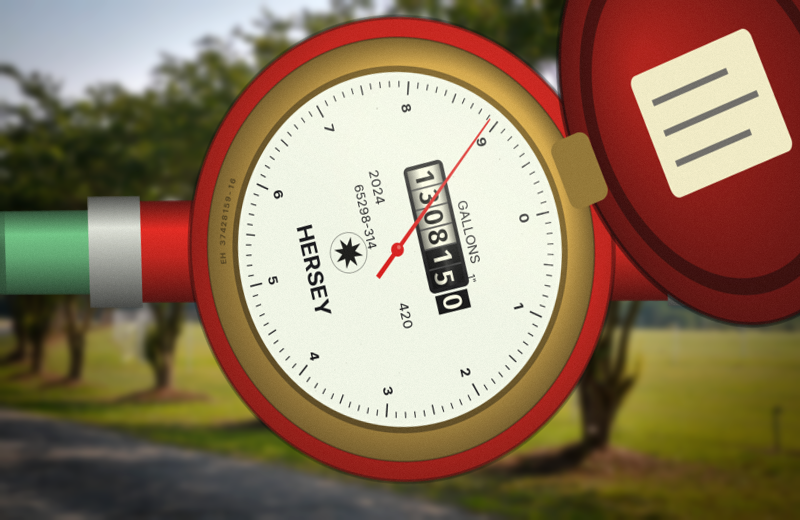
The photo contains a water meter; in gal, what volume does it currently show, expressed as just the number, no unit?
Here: 1308148.9
